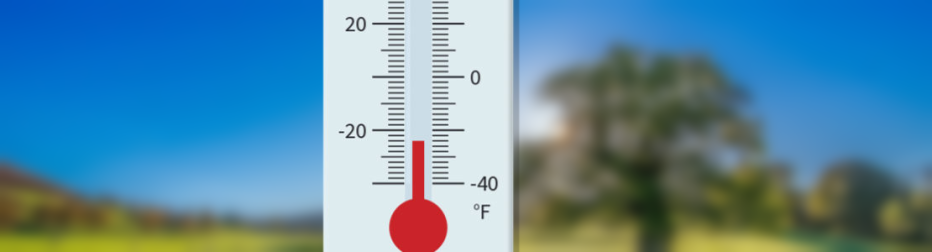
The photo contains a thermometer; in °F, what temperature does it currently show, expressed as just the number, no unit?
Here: -24
